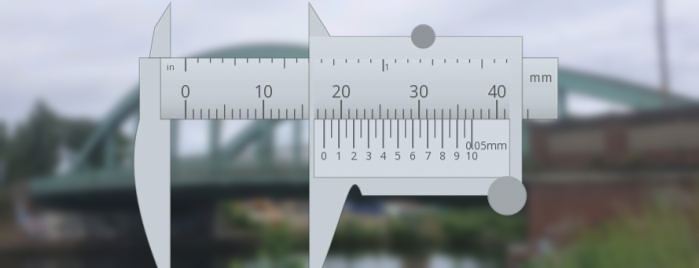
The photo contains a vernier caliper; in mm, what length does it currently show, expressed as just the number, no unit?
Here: 17.8
